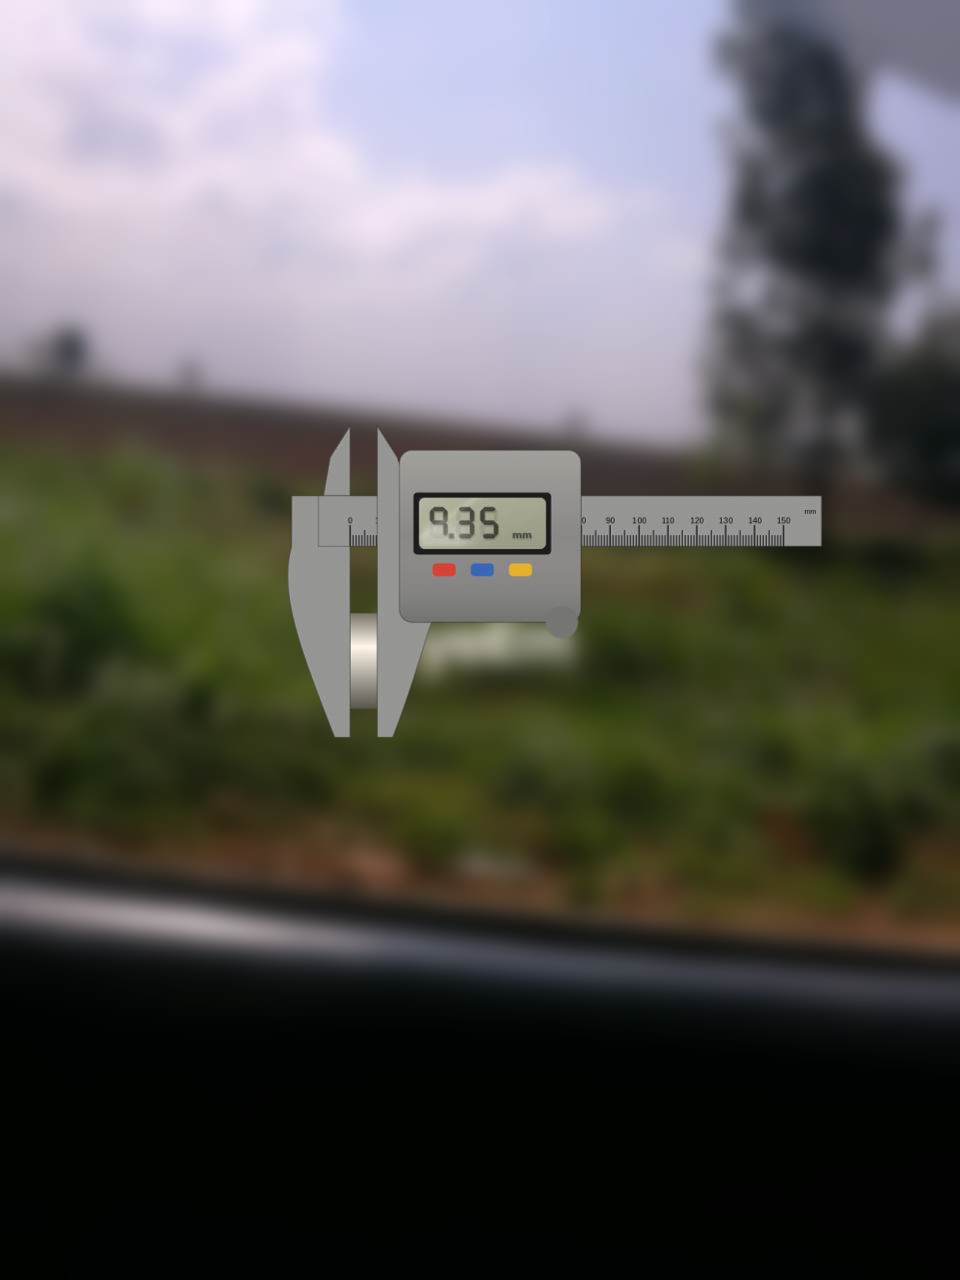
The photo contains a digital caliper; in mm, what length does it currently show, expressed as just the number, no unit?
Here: 9.35
